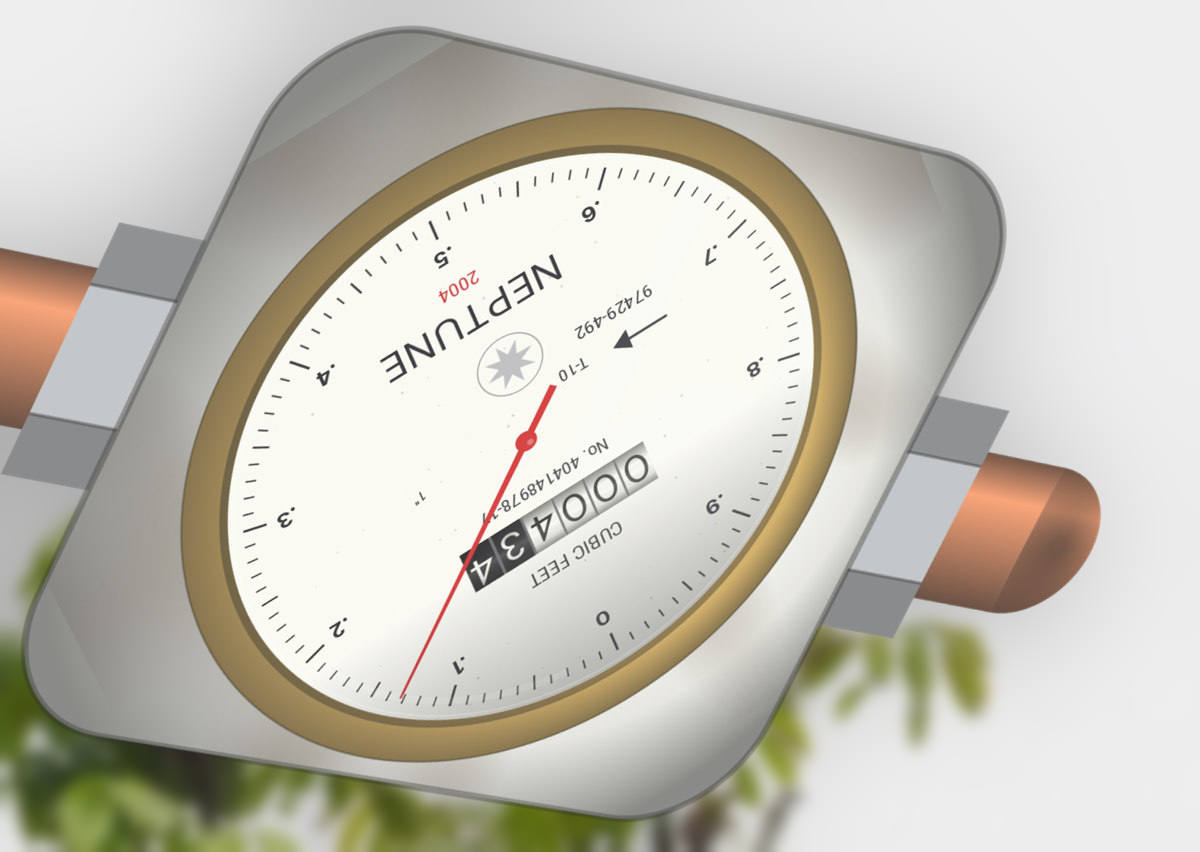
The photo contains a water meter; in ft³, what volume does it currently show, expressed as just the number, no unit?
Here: 434.13
